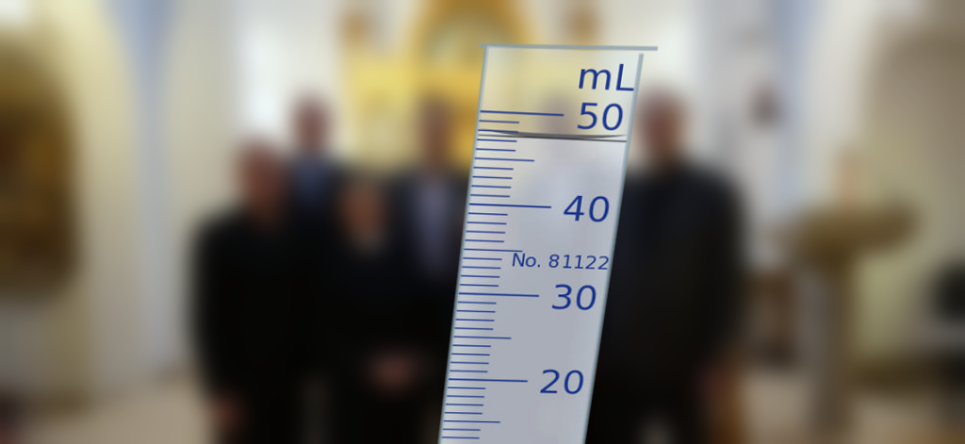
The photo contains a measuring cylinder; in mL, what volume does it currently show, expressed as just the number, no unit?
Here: 47.5
